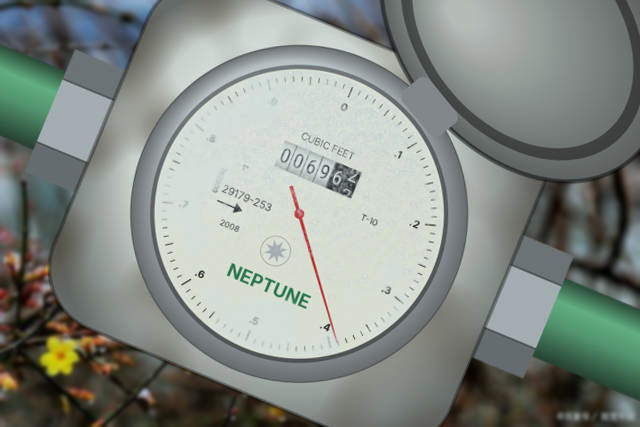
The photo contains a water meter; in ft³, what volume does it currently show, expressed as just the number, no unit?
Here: 6962.39
